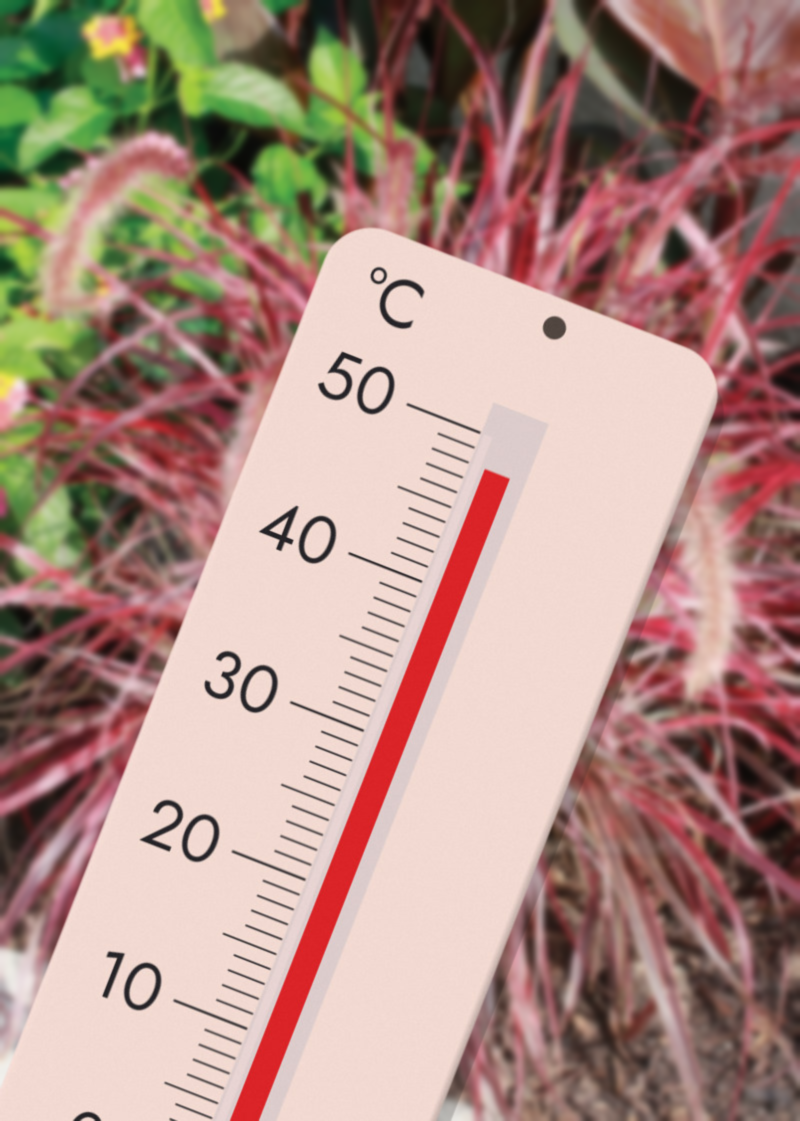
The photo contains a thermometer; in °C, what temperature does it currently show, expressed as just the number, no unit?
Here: 48
